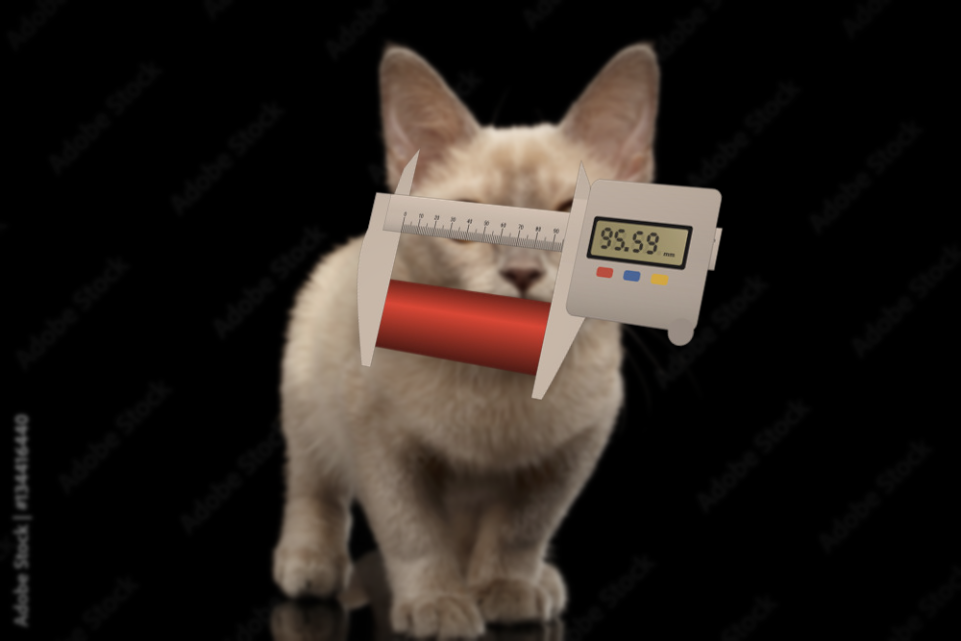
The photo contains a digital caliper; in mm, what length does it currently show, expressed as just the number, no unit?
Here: 95.59
